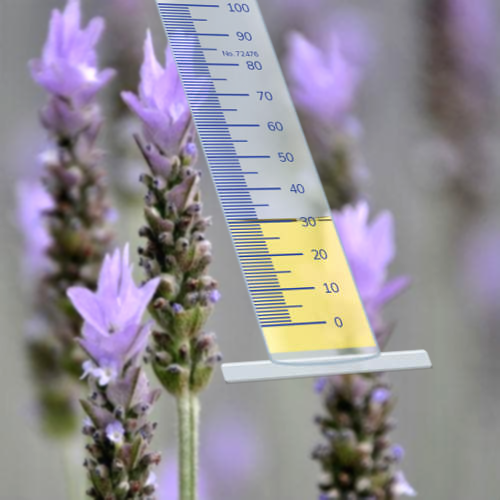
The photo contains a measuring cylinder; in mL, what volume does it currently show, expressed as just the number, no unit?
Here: 30
